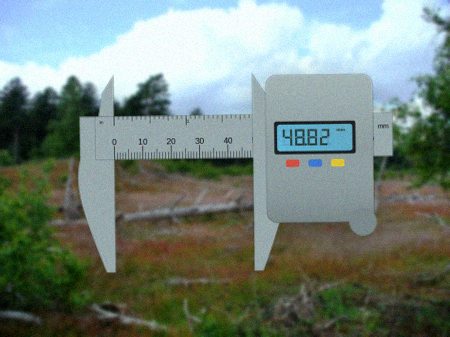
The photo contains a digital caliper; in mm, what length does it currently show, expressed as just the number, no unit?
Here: 48.82
